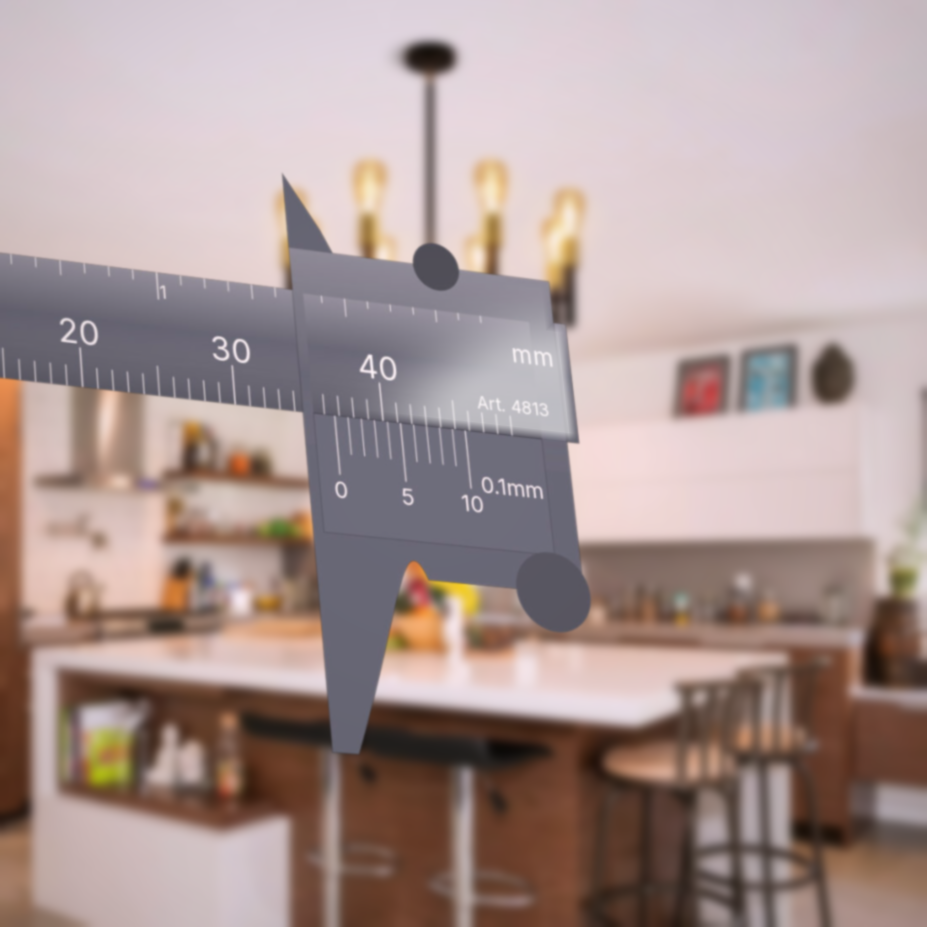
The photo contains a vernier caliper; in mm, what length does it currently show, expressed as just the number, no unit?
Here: 36.7
